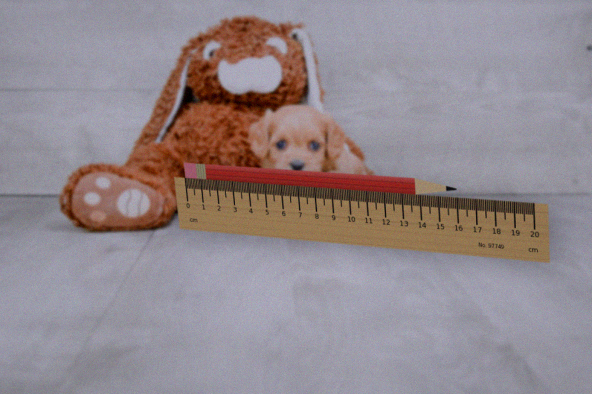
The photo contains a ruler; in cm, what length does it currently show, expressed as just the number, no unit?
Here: 16
